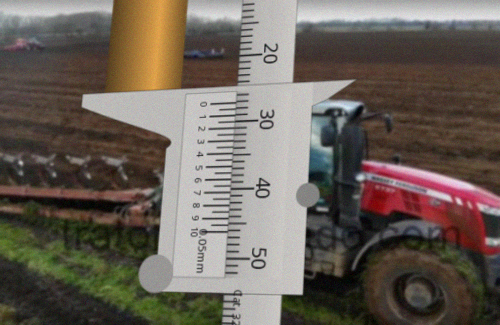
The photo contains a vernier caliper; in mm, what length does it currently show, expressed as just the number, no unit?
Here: 27.2
